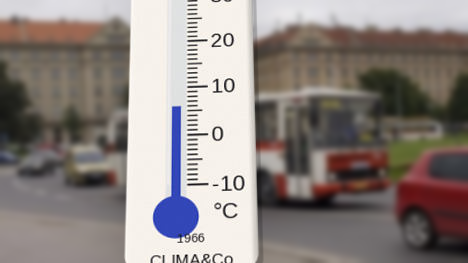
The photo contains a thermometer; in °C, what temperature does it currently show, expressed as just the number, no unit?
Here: 6
